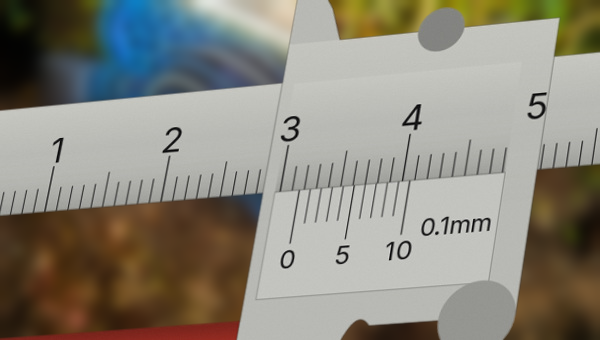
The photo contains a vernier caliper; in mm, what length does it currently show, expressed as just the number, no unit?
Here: 31.6
